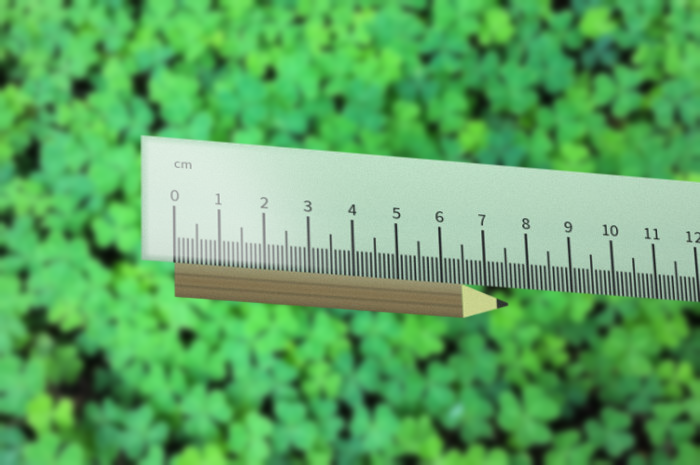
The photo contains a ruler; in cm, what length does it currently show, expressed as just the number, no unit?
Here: 7.5
